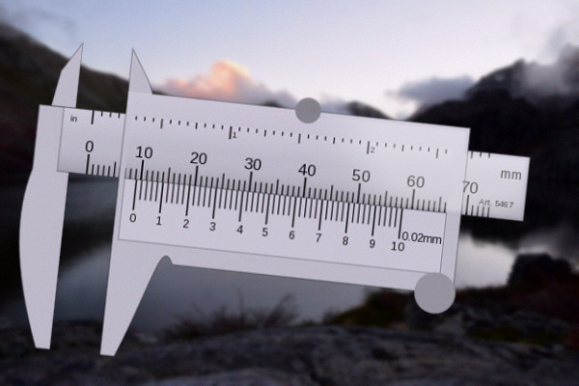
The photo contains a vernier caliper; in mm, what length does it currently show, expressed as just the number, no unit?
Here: 9.2
